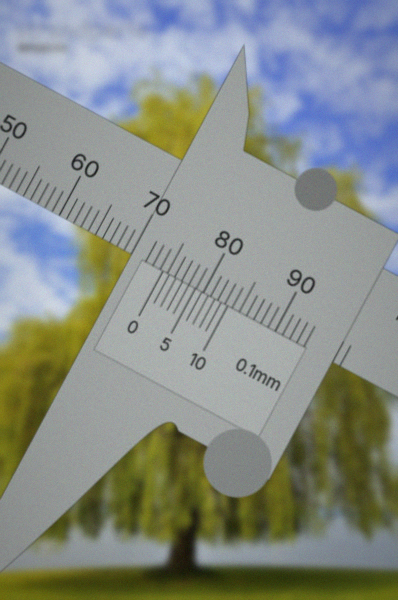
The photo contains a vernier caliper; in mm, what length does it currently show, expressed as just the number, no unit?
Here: 74.4
